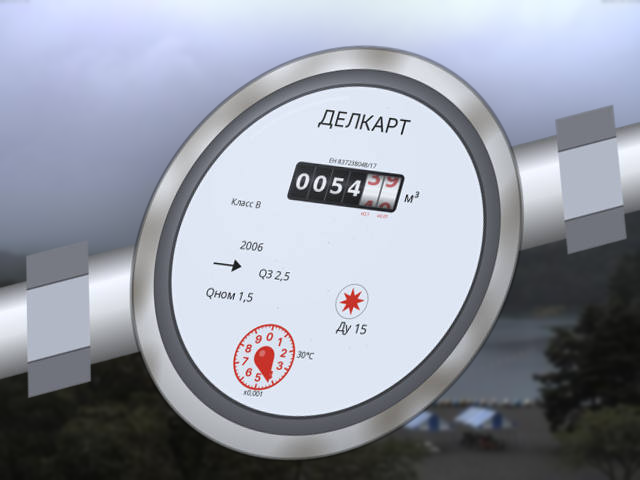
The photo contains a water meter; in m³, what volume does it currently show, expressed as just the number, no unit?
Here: 54.394
